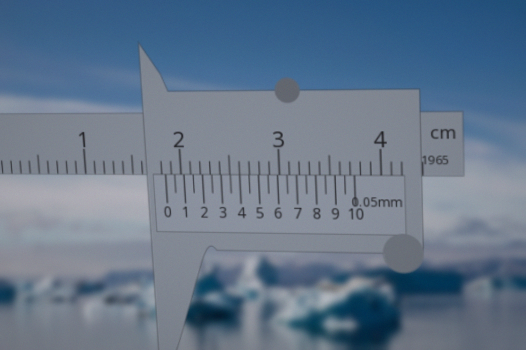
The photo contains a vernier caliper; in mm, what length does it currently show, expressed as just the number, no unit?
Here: 18.4
